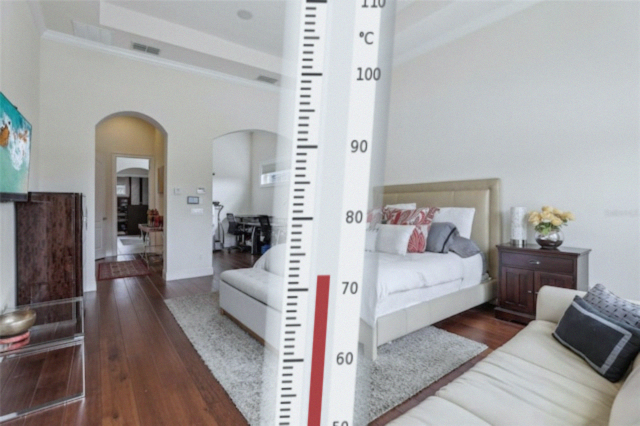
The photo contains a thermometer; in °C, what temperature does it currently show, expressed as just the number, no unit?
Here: 72
